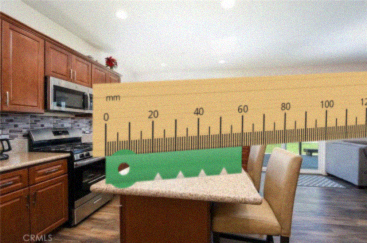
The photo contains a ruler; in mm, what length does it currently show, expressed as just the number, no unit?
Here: 60
